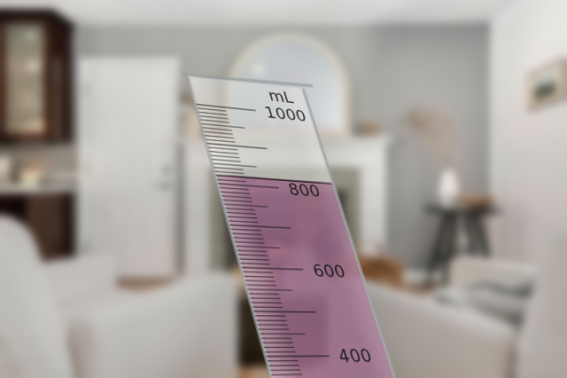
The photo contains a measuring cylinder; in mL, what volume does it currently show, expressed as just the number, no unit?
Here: 820
